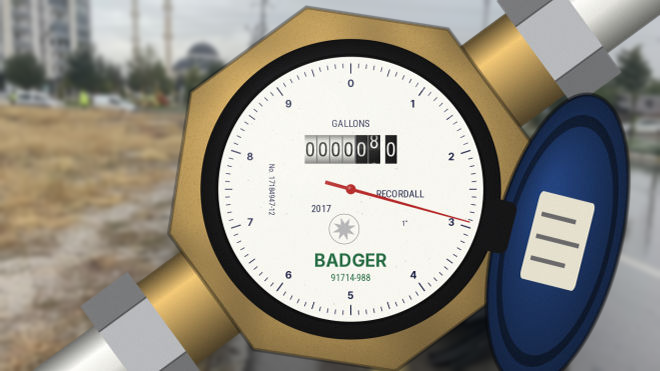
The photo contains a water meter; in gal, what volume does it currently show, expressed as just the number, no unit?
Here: 82.9
